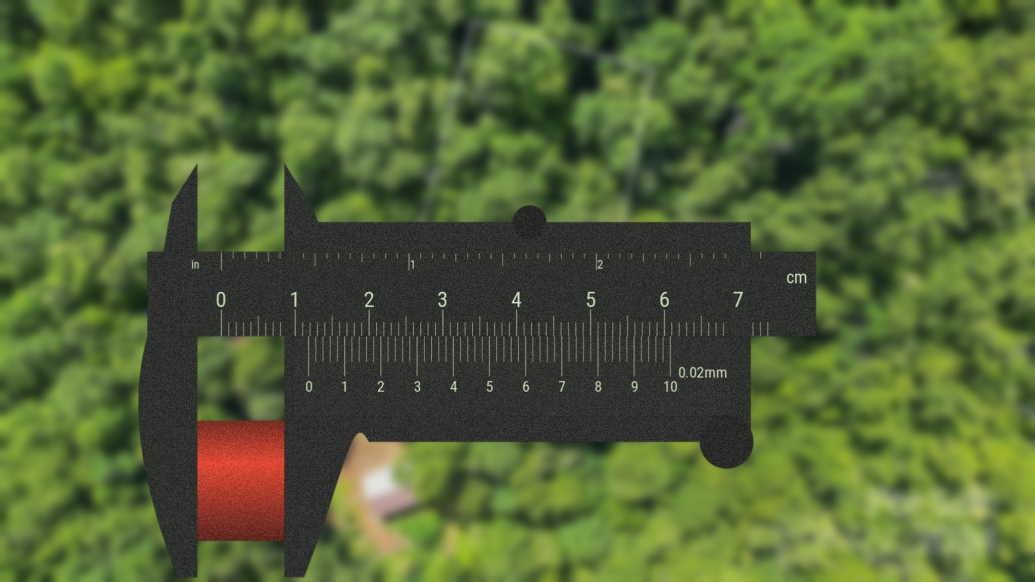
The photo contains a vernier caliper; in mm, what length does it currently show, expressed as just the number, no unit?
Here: 11.8
